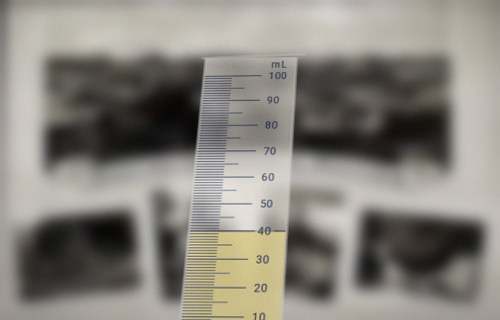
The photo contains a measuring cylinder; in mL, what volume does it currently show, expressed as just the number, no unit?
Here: 40
